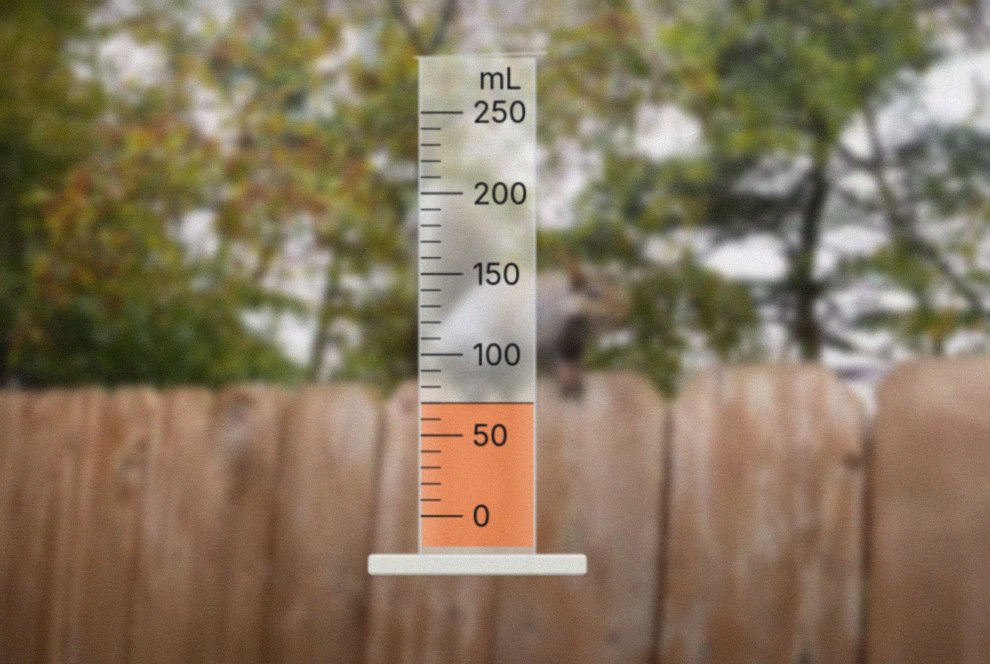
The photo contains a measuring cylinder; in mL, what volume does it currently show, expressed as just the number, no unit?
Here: 70
